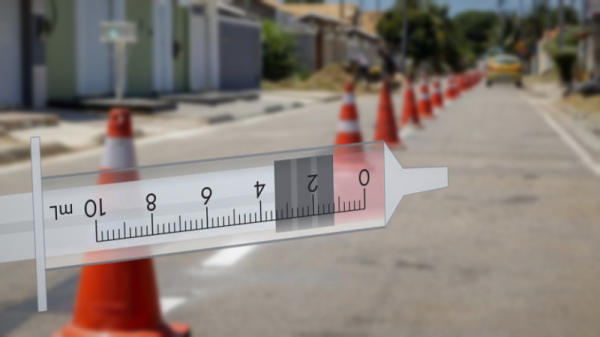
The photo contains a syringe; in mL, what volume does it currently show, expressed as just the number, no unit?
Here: 1.2
